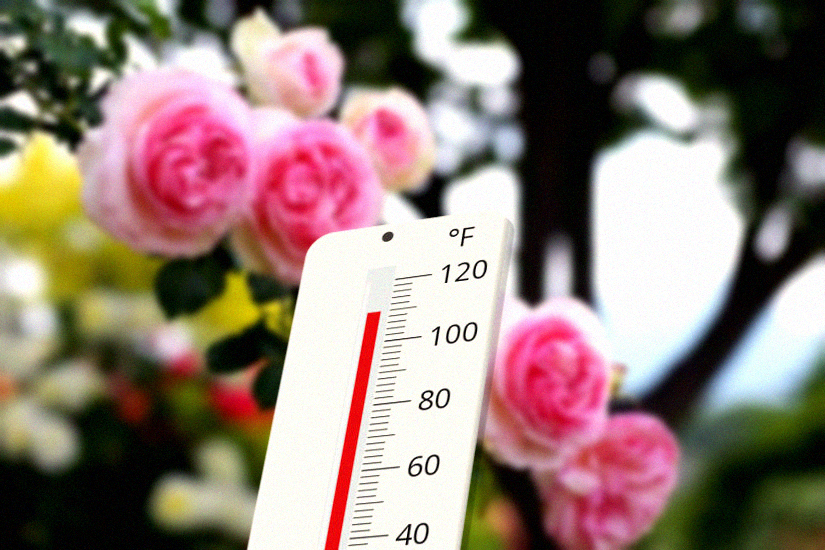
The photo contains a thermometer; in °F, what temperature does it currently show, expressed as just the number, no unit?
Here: 110
